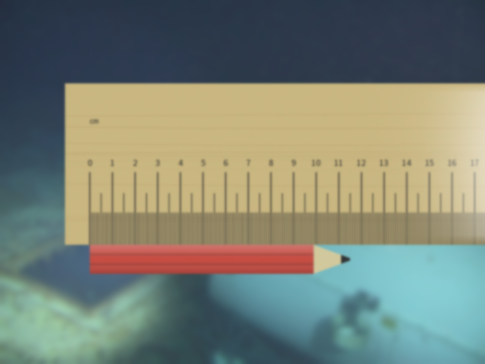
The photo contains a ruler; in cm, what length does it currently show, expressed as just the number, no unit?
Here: 11.5
